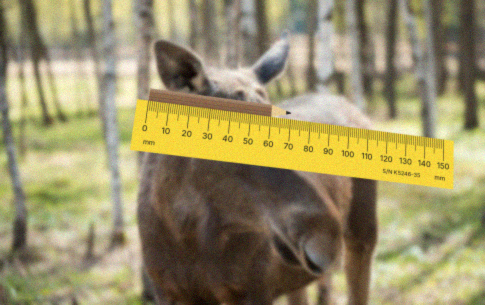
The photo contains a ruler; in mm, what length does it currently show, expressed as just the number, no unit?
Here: 70
